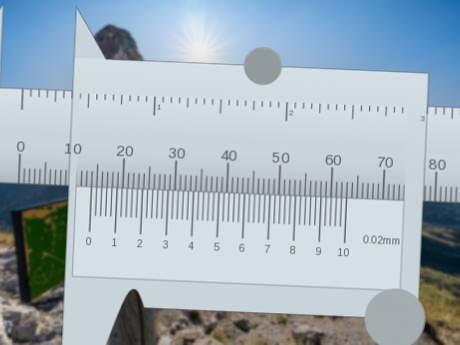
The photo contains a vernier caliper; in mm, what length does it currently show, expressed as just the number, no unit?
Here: 14.0
